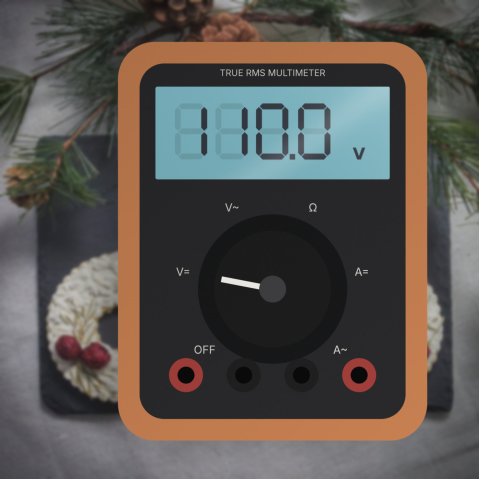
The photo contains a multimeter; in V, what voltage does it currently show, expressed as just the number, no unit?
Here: 110.0
